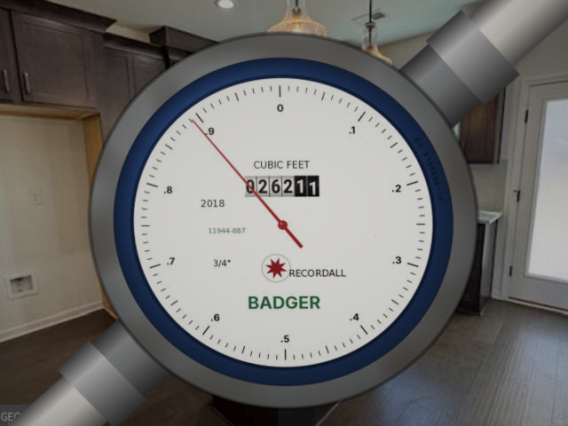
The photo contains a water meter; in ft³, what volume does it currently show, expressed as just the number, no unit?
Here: 26210.89
